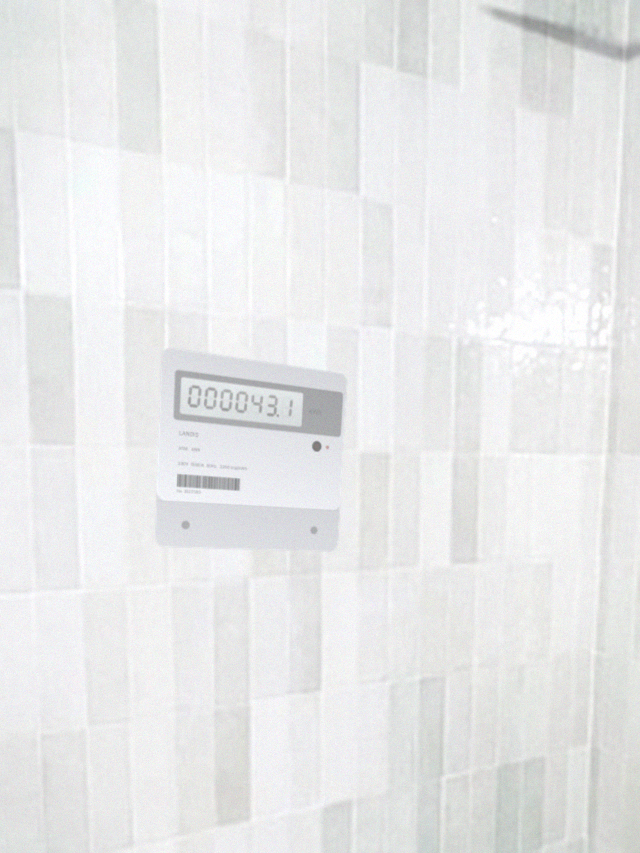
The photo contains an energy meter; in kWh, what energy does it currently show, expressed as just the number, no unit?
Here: 43.1
